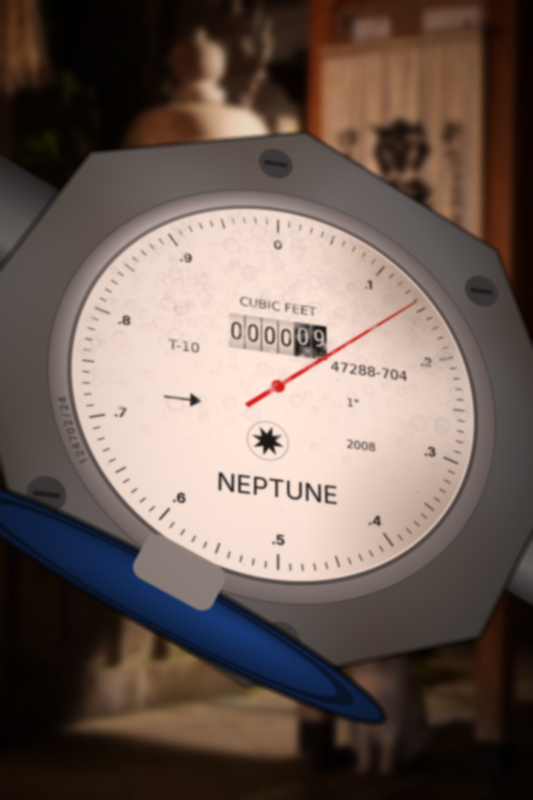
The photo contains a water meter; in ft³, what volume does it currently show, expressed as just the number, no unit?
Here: 9.14
